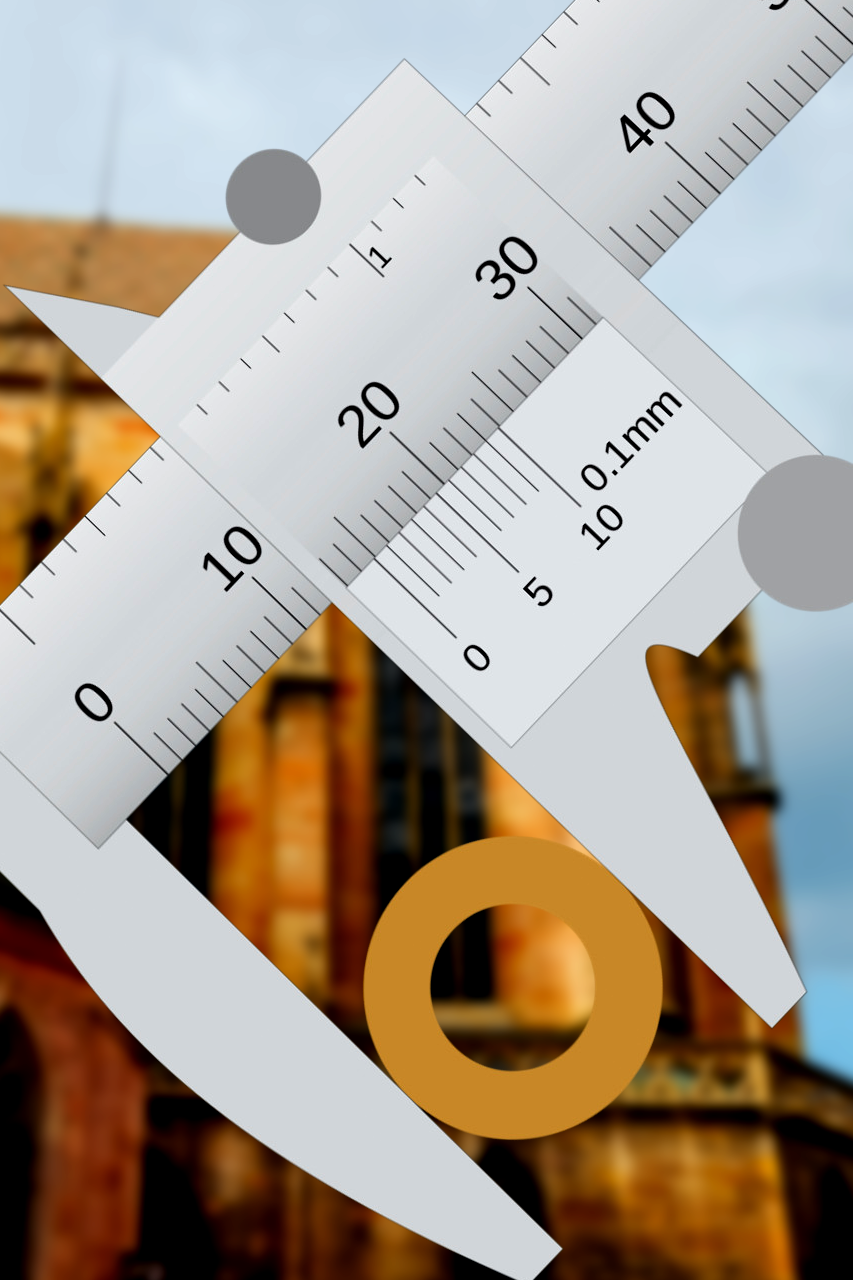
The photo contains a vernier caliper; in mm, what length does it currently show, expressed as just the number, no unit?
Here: 14.9
